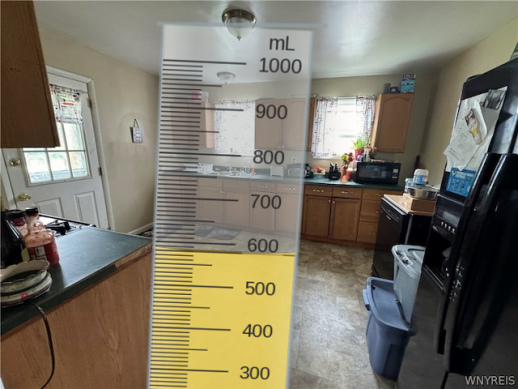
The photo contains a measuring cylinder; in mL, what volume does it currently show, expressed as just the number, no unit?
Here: 580
